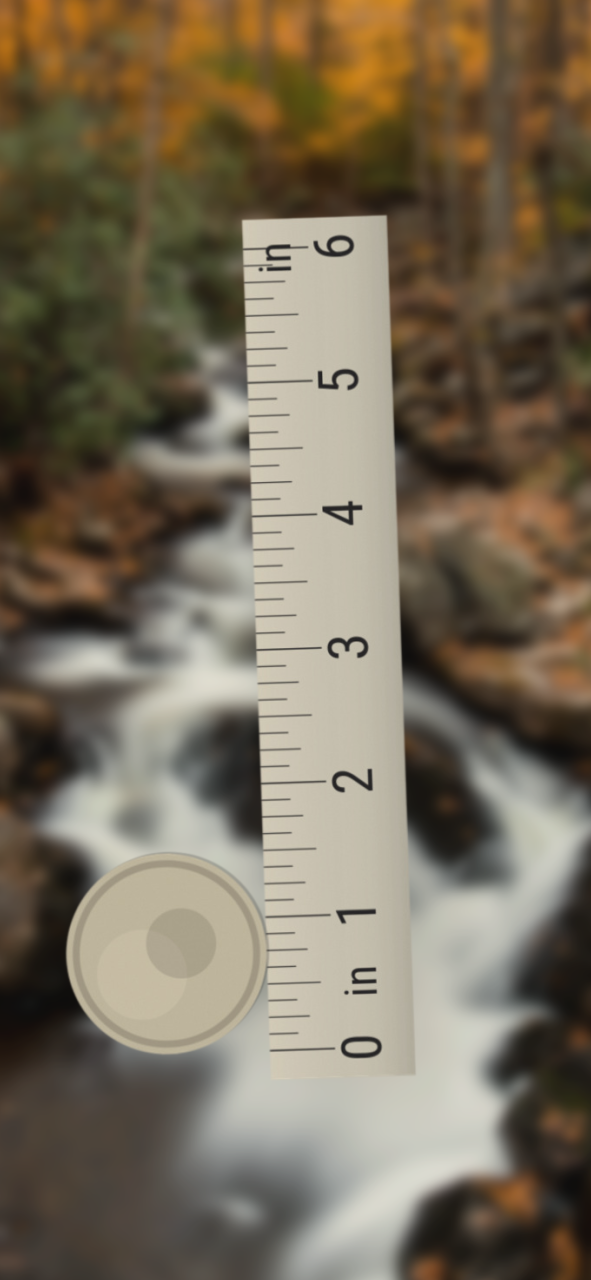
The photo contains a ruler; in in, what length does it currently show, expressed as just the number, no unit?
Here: 1.5
